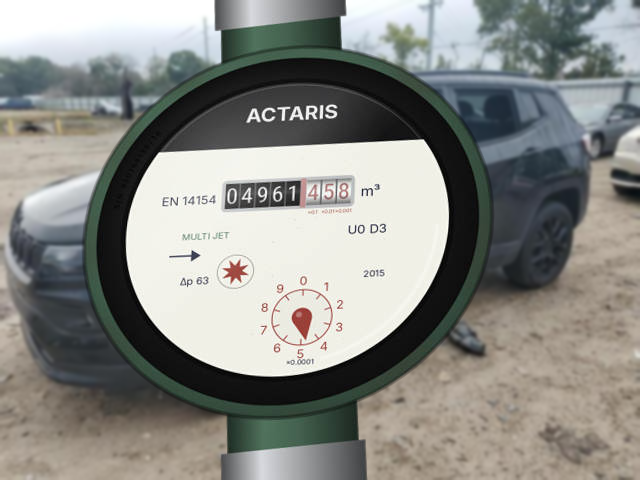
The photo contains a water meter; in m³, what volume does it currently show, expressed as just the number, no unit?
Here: 4961.4584
